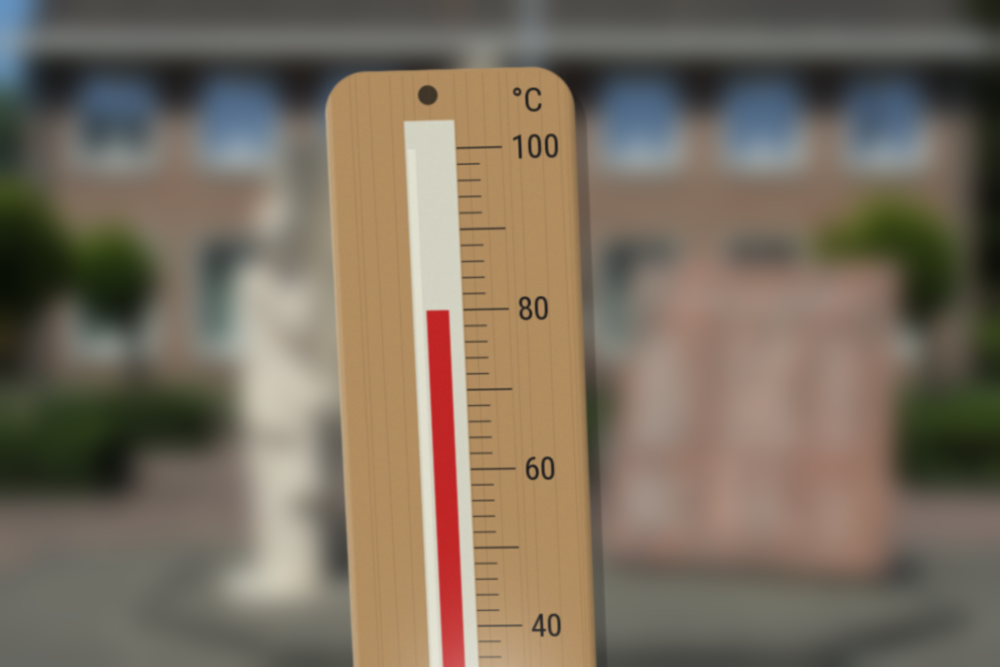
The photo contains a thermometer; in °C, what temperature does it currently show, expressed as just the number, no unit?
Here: 80
